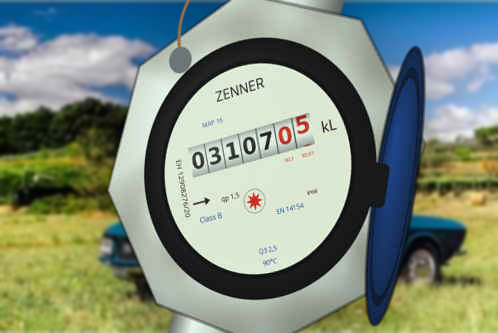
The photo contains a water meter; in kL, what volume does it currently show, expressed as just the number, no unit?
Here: 3107.05
